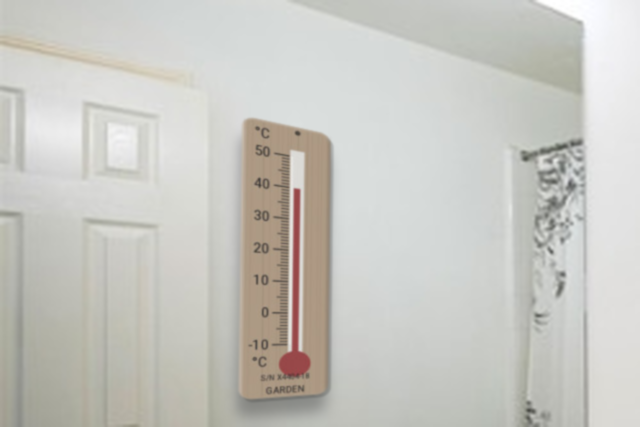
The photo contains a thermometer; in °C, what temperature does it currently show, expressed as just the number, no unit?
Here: 40
